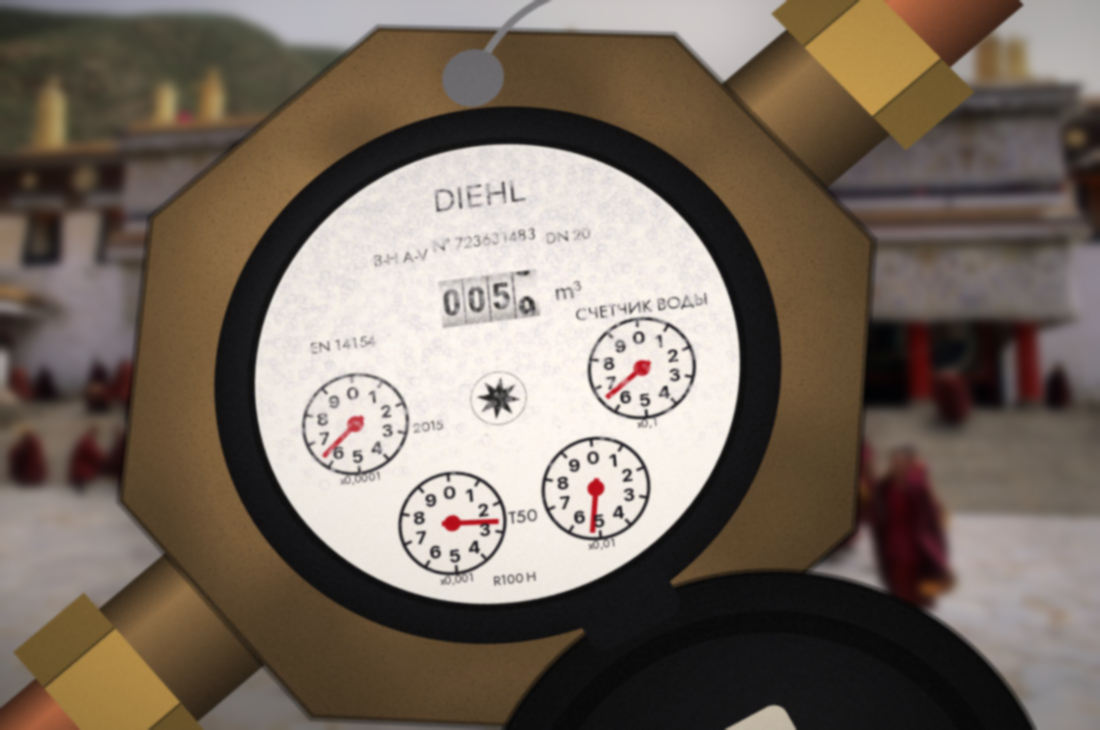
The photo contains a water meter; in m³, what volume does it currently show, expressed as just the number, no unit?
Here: 58.6526
